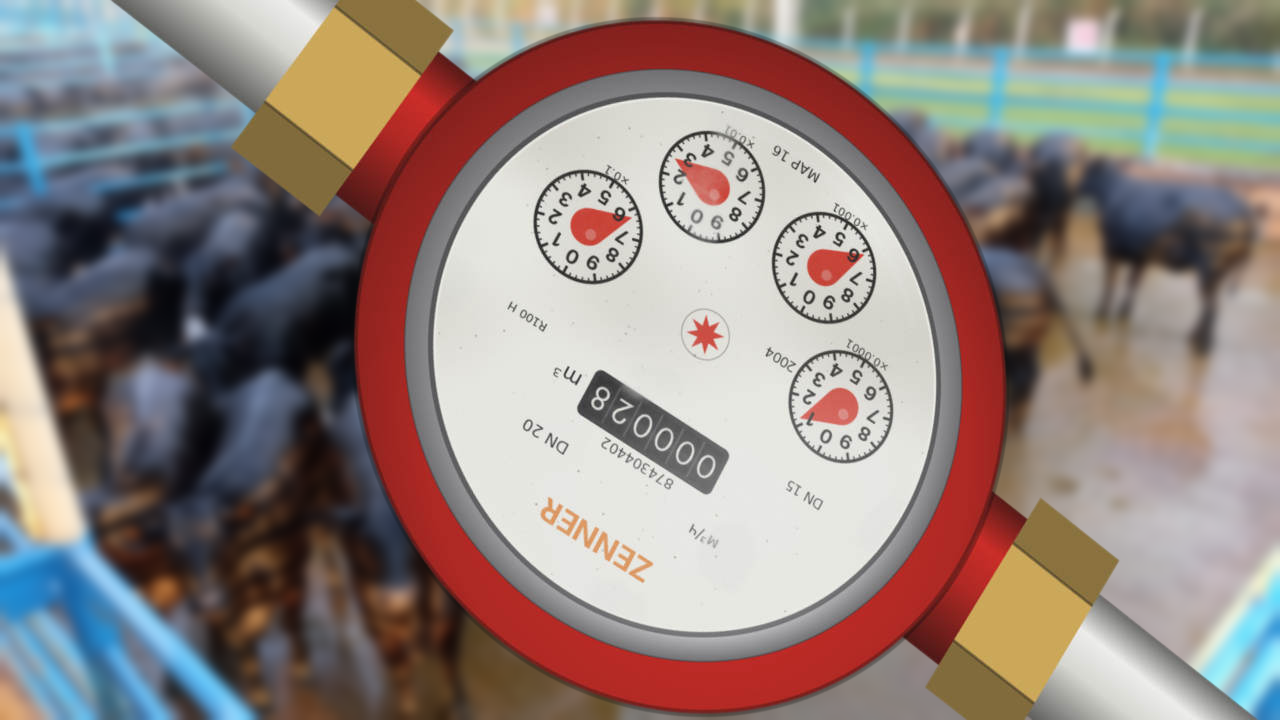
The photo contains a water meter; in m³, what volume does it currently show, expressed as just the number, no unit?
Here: 28.6261
